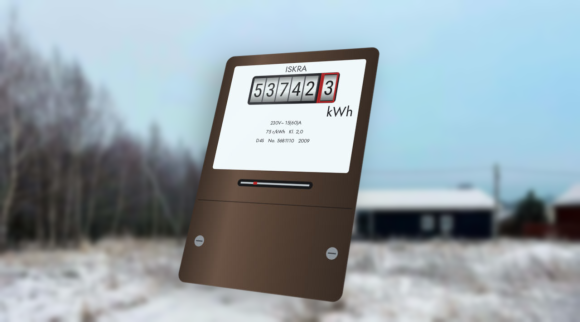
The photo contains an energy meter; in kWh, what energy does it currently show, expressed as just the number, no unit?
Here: 53742.3
